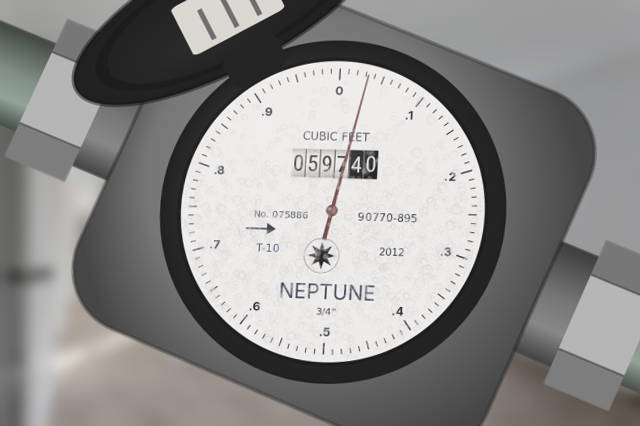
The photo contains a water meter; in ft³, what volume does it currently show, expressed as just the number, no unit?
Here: 59740.03
